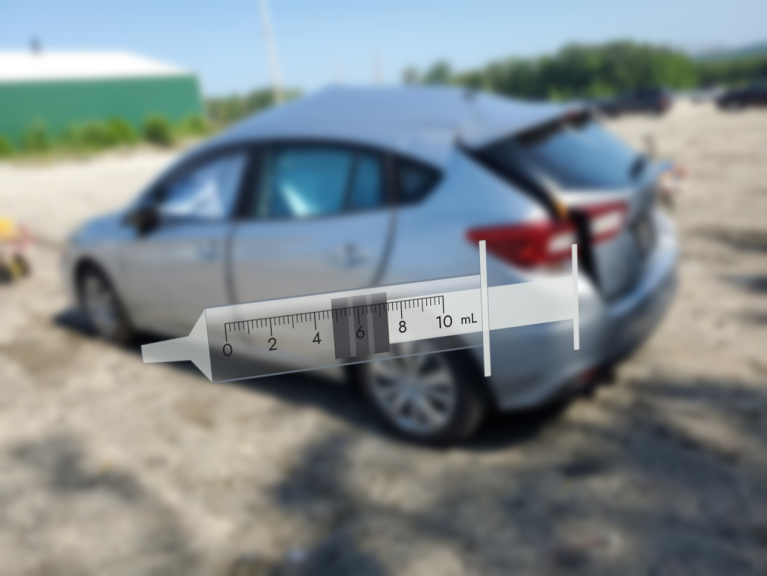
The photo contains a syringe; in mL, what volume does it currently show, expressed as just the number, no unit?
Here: 4.8
